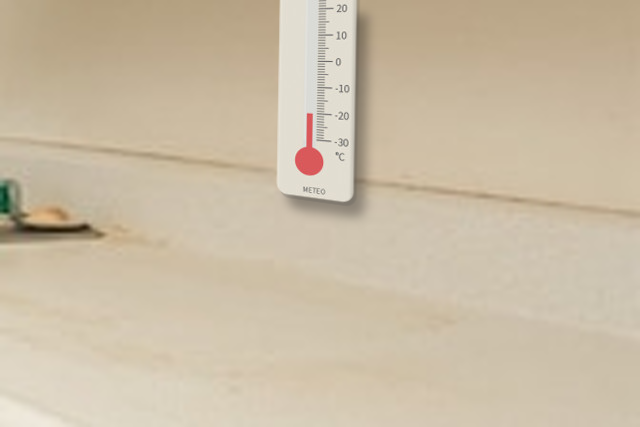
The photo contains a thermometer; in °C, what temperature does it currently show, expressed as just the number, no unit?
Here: -20
